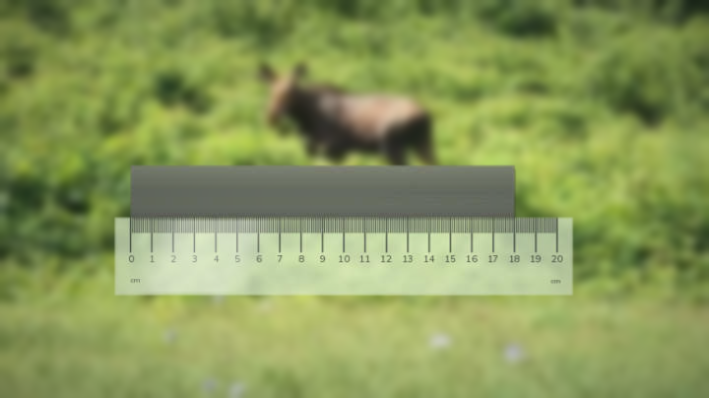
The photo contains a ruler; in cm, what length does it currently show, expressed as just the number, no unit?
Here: 18
